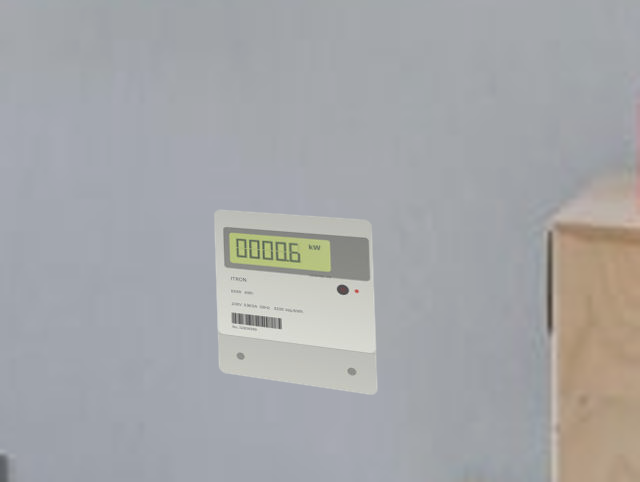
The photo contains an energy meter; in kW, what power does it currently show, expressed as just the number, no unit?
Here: 0.6
